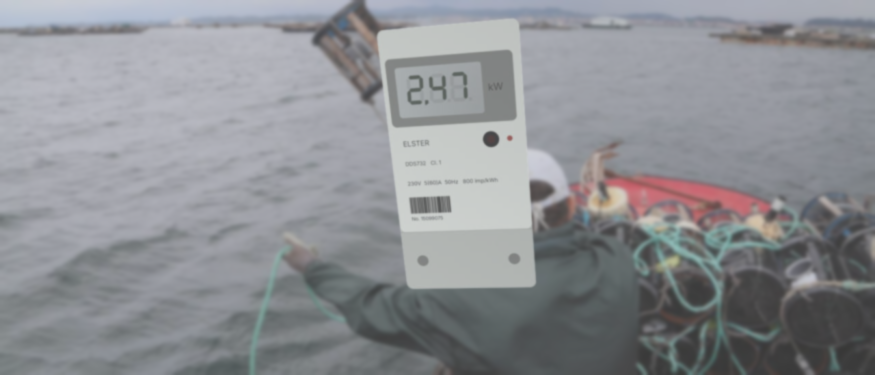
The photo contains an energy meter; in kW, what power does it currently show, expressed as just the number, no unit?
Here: 2.47
